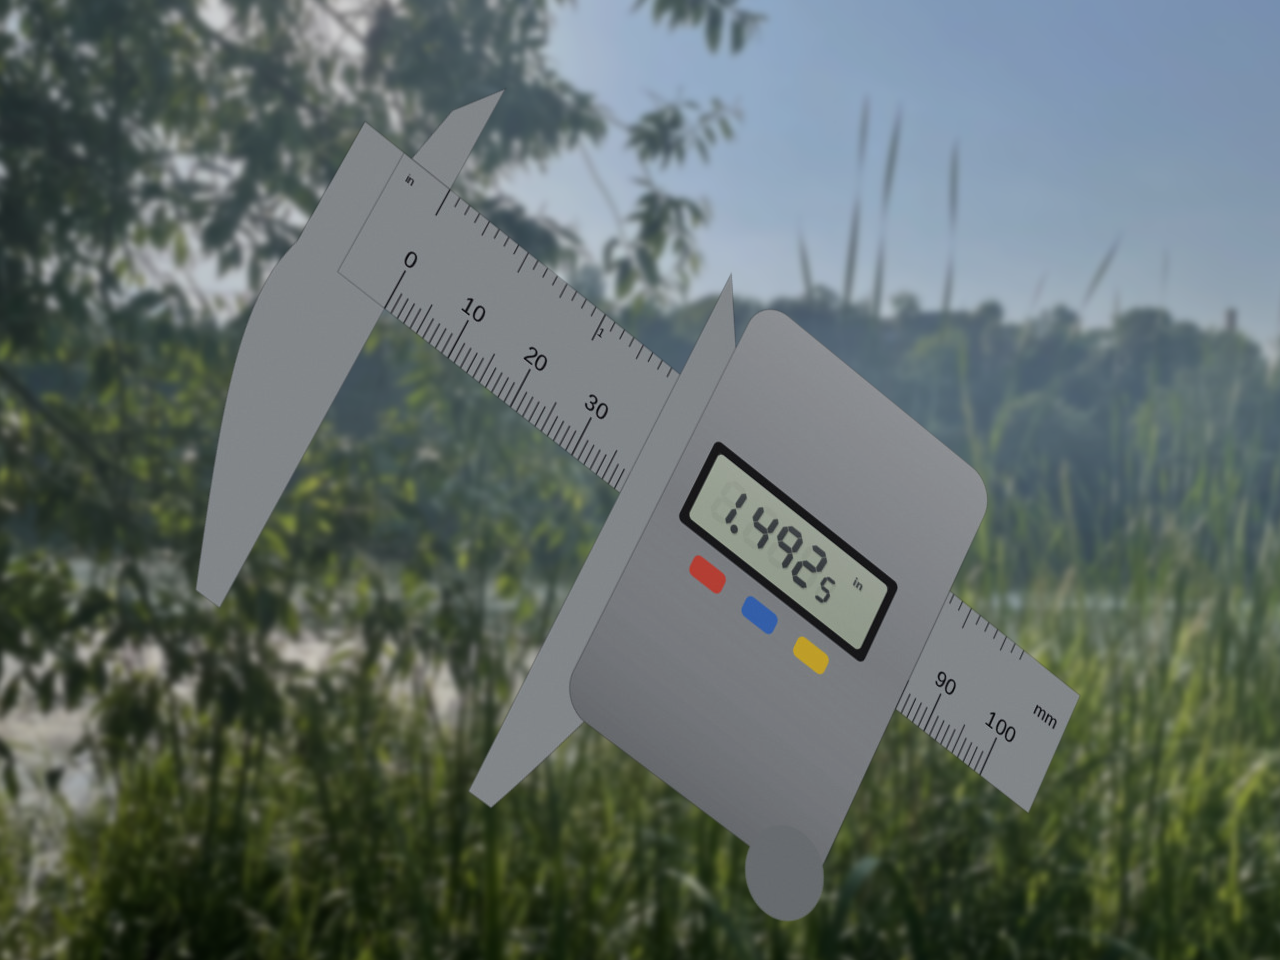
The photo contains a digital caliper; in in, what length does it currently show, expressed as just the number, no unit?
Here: 1.4925
